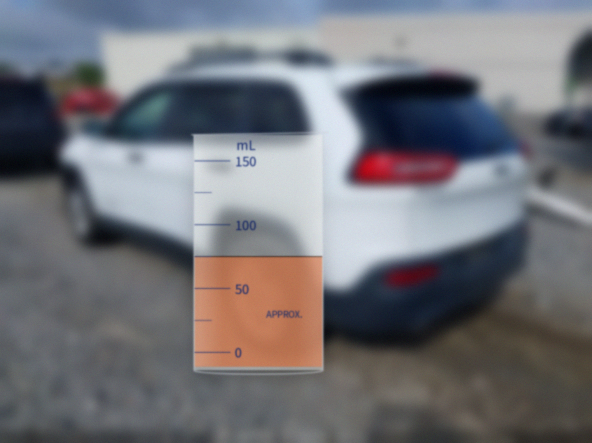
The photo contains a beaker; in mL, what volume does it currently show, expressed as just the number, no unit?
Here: 75
